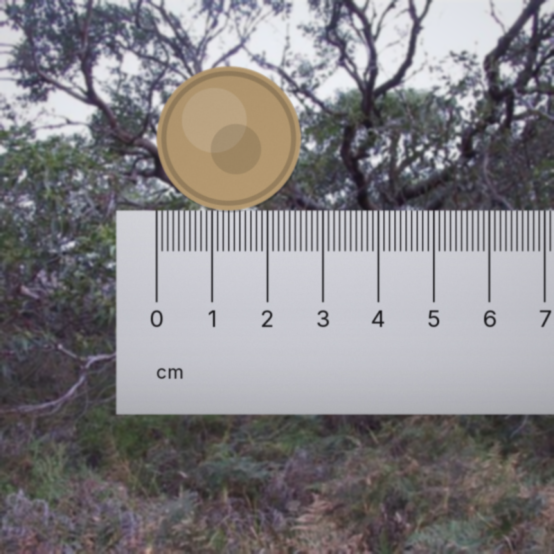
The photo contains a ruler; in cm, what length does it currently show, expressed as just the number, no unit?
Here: 2.6
